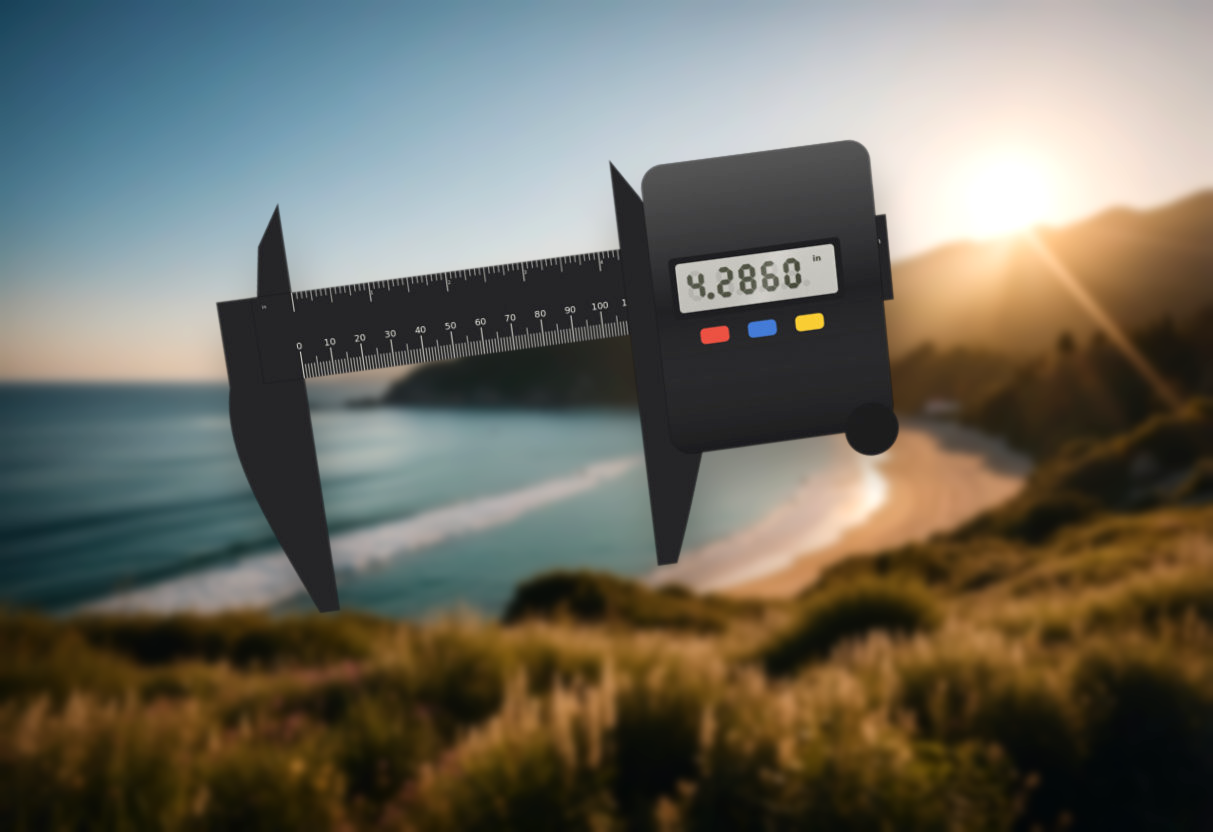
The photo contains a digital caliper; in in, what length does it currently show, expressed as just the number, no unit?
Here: 4.2860
